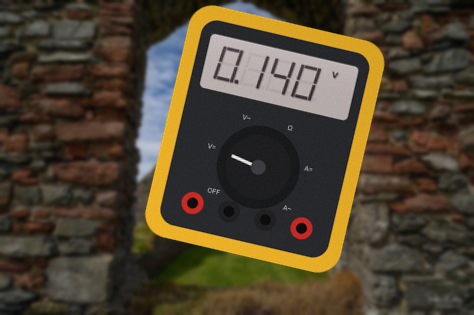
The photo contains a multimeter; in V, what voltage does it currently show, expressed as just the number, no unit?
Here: 0.140
